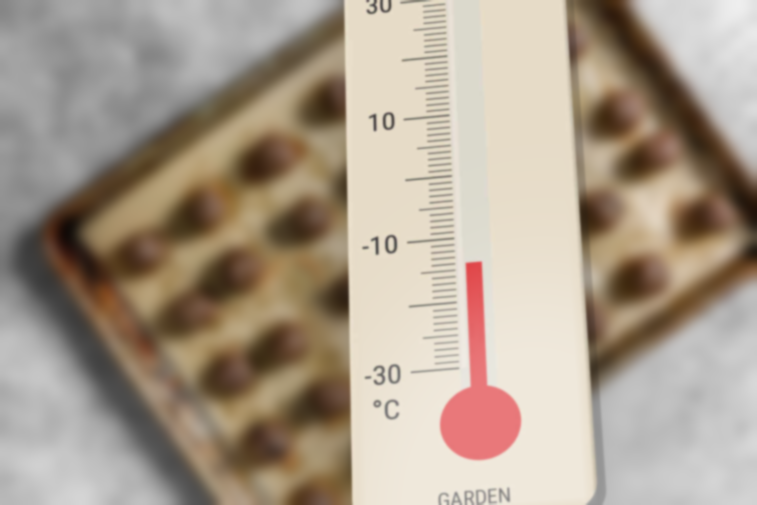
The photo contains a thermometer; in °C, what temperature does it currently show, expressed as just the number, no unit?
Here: -14
